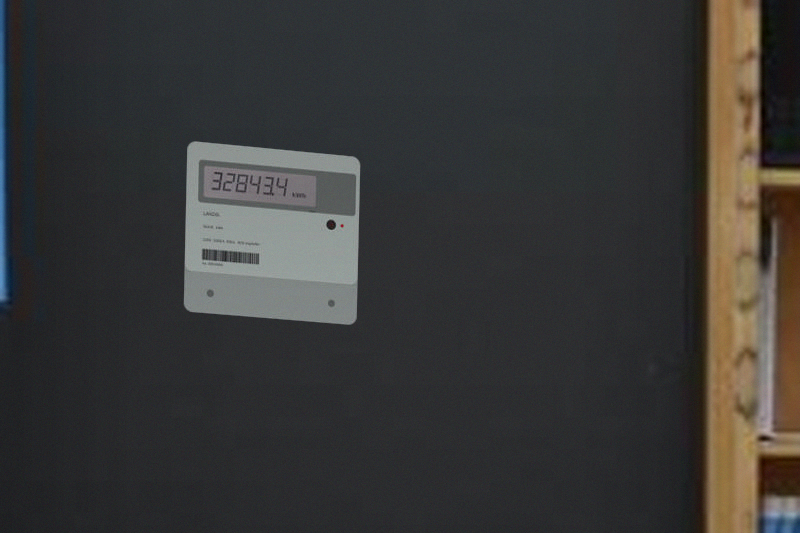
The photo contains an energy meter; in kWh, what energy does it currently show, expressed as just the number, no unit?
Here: 32843.4
